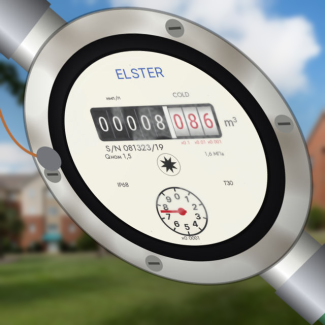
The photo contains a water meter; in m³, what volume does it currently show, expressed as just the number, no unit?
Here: 8.0867
